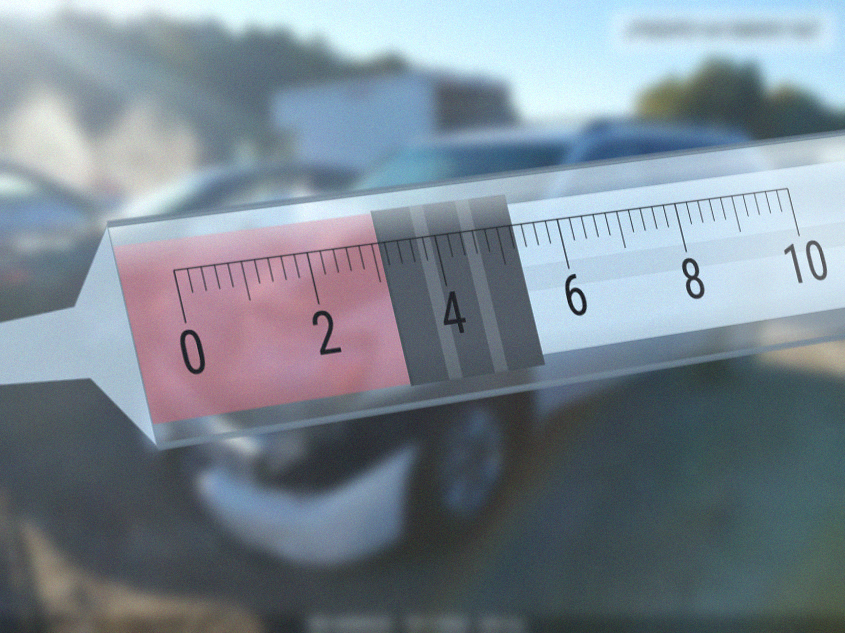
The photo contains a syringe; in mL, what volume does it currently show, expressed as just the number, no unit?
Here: 3.1
